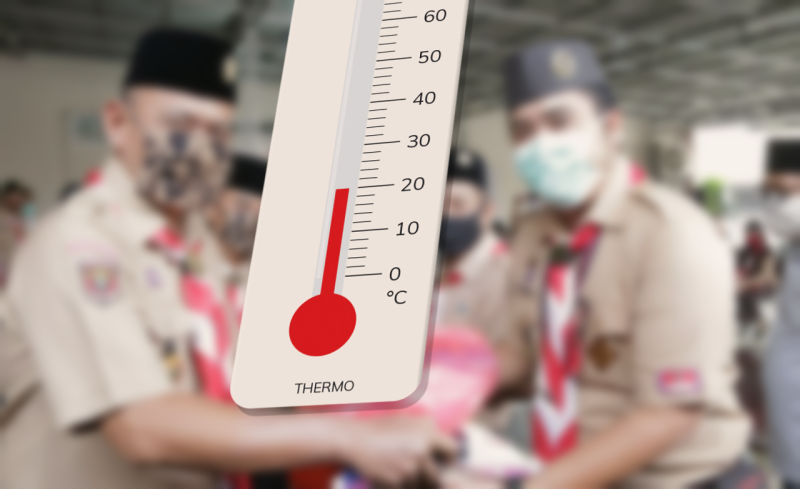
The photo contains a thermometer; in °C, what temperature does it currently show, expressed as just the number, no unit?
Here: 20
